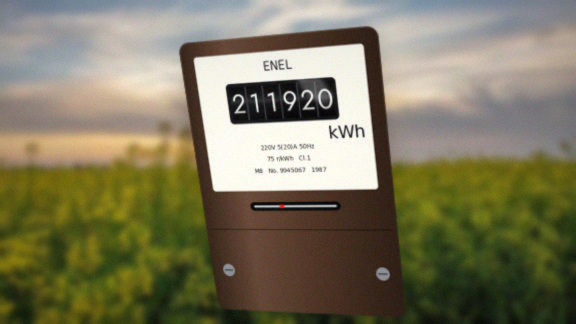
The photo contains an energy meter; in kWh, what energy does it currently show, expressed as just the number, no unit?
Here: 211920
